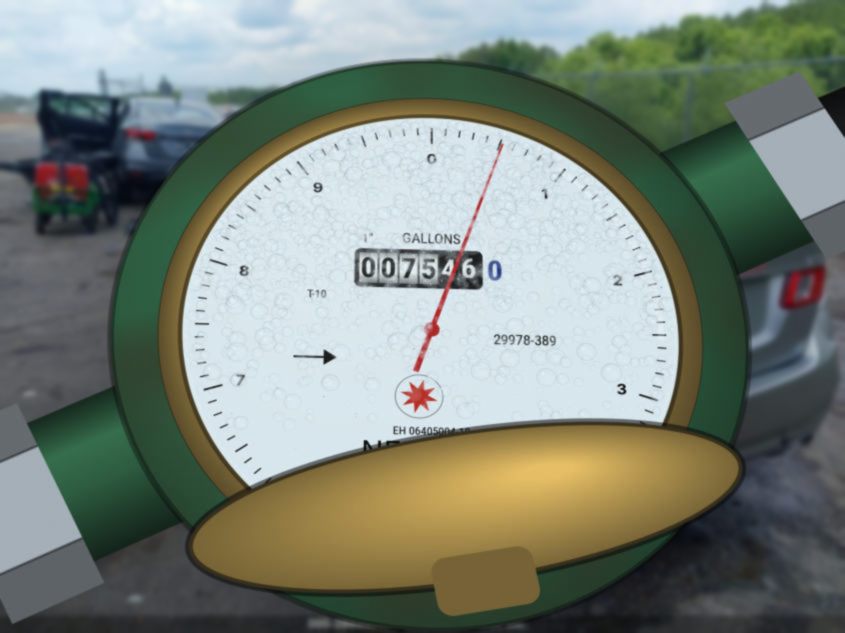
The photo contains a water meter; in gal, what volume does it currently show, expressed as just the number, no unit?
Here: 75460.5
